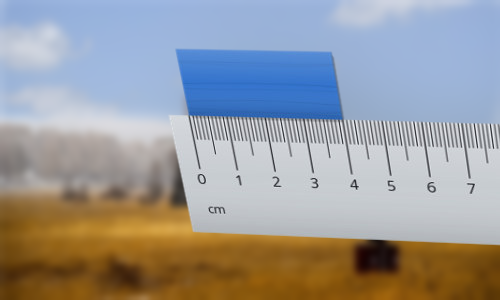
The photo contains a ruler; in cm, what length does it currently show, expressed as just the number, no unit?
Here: 4
